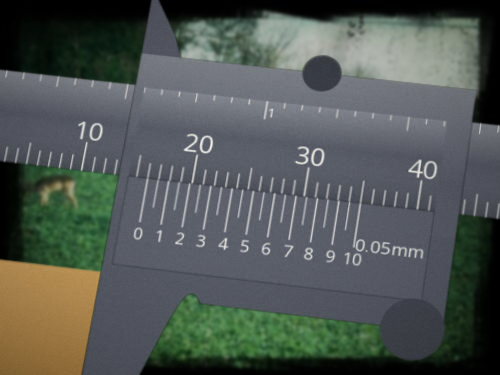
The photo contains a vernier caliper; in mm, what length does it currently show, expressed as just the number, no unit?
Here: 16.0
